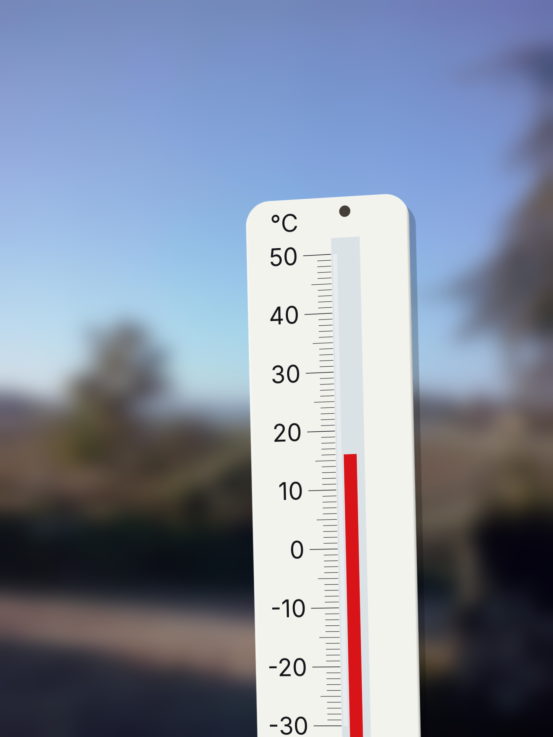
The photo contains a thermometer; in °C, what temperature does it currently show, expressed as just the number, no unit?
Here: 16
